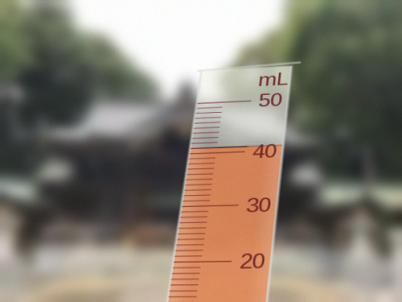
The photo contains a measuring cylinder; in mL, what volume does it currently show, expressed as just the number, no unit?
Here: 41
